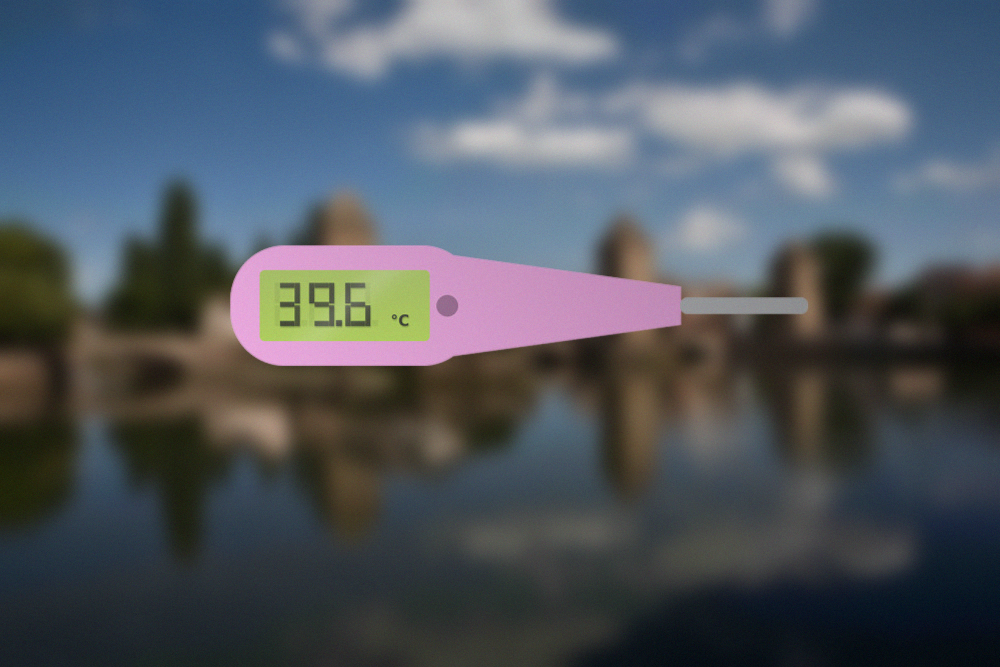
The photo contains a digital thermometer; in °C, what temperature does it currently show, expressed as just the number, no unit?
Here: 39.6
